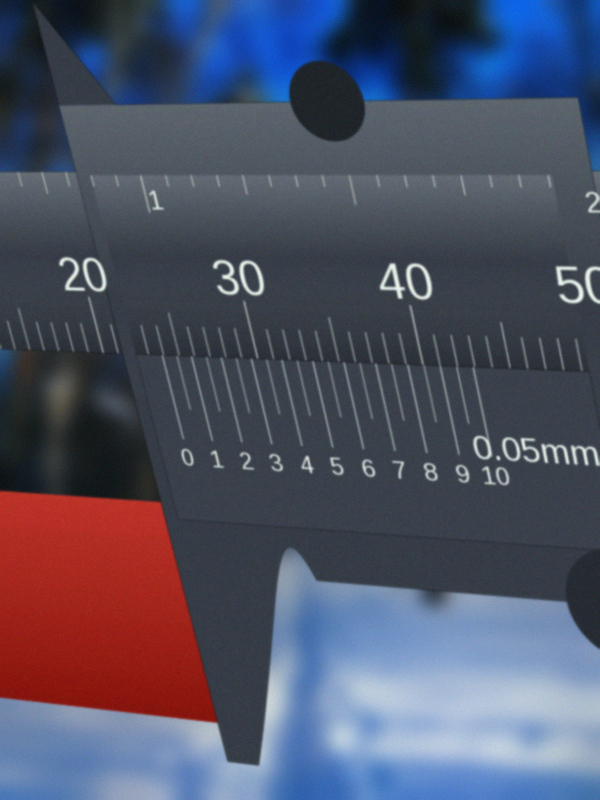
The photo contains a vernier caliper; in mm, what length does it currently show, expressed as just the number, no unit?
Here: 23.9
